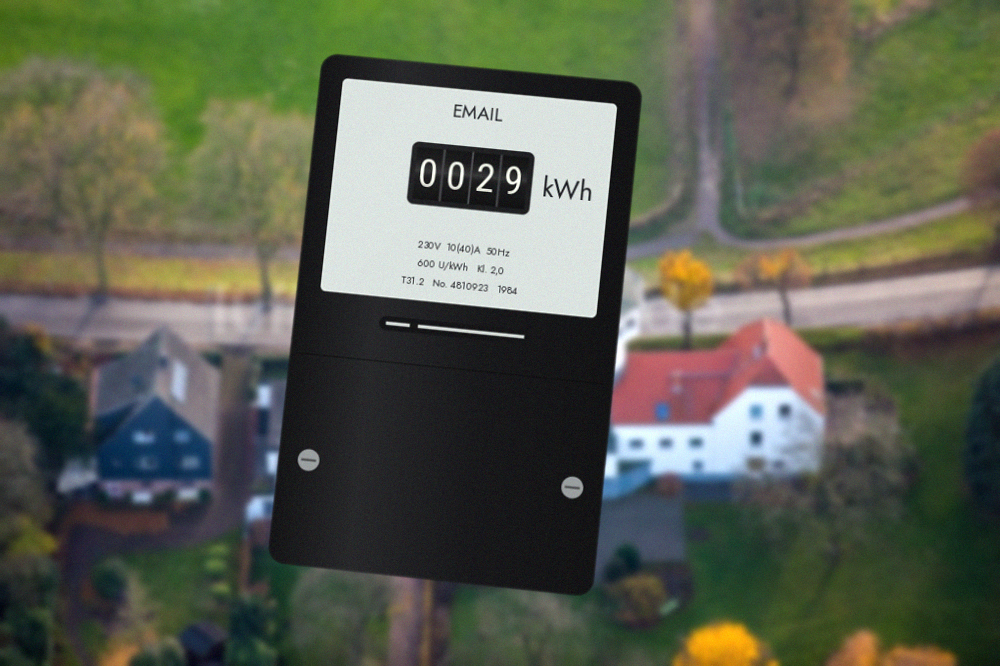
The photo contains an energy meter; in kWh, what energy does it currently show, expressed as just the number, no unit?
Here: 29
